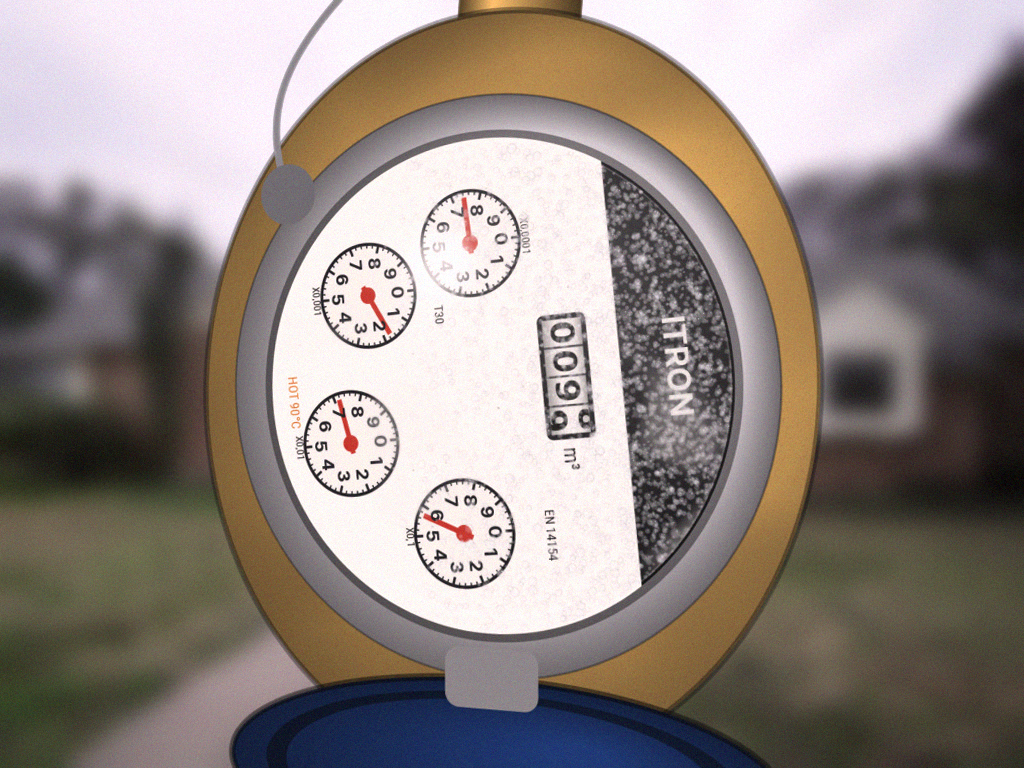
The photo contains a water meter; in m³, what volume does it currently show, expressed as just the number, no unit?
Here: 98.5717
